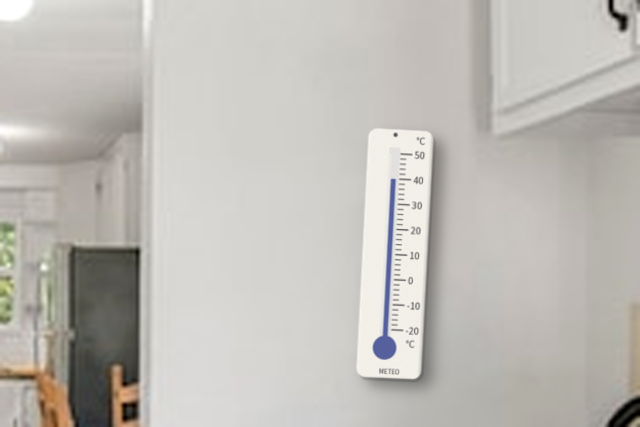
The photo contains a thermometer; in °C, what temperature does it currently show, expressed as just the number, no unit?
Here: 40
